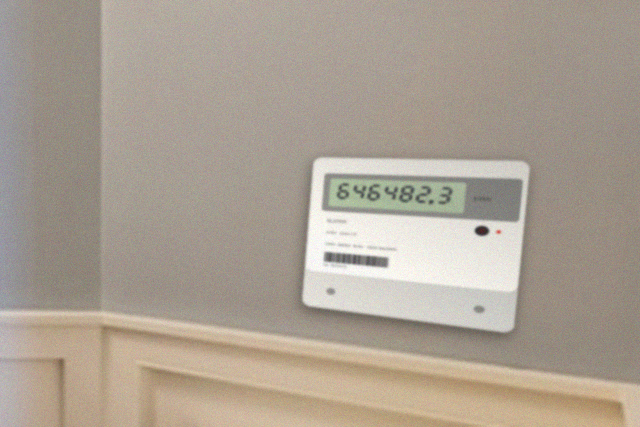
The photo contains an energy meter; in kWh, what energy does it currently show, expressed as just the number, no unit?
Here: 646482.3
